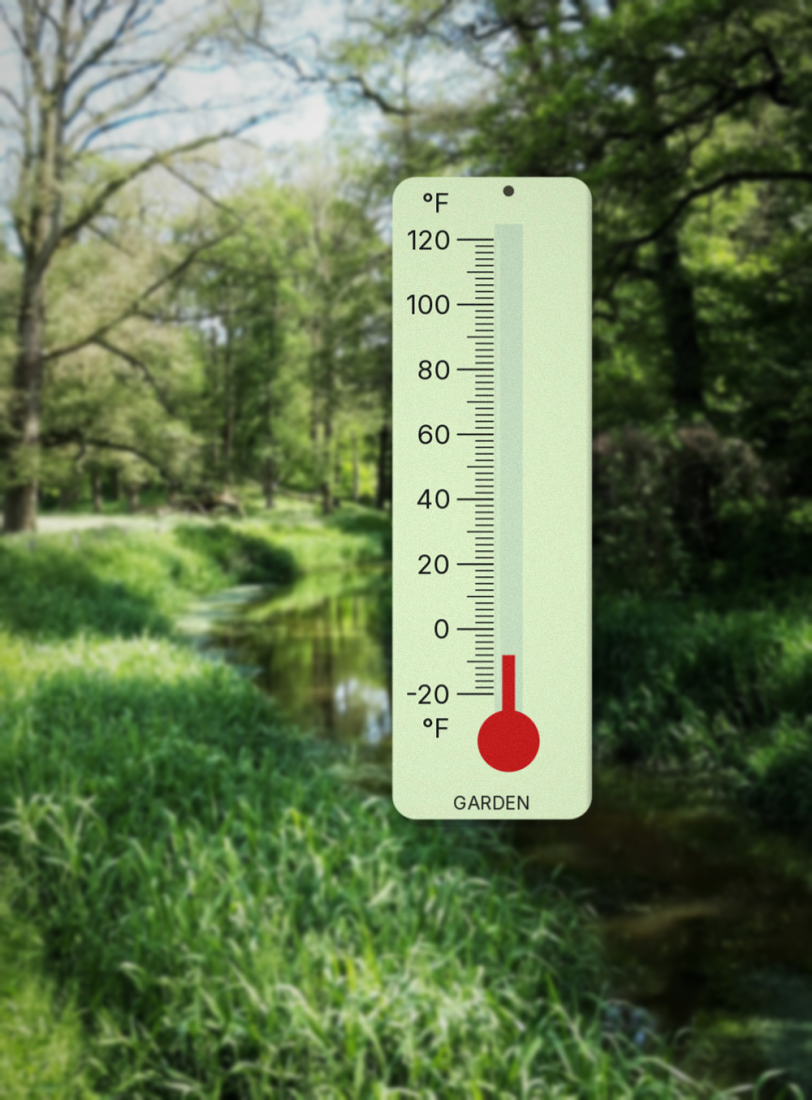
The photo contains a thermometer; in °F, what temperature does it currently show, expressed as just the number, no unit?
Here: -8
